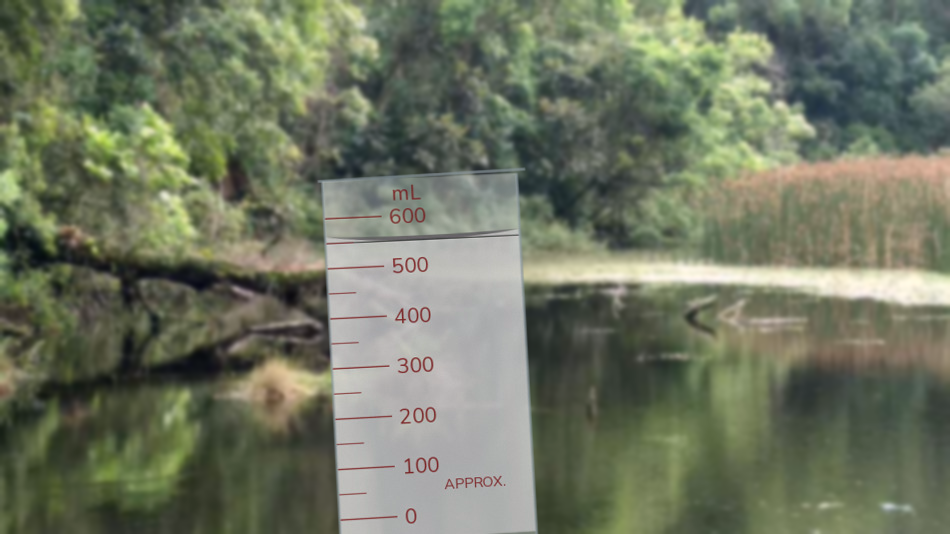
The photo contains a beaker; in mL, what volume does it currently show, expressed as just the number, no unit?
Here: 550
